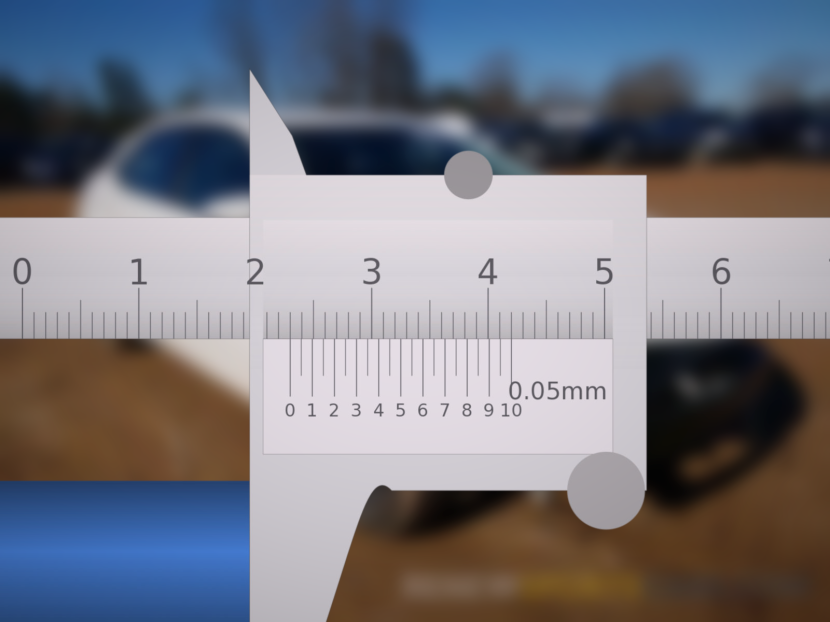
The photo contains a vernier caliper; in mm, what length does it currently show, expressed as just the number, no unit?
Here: 23.0
